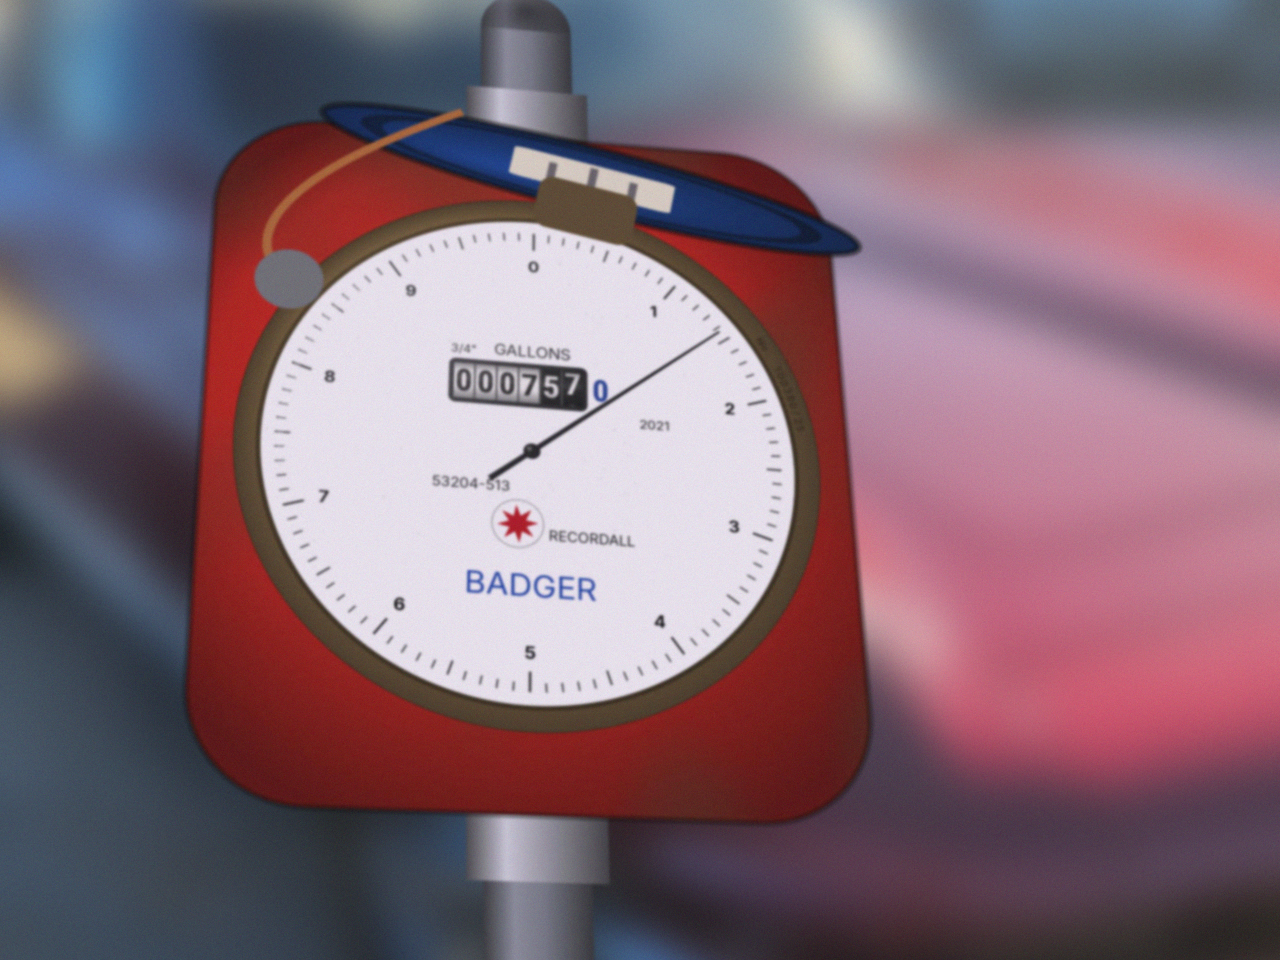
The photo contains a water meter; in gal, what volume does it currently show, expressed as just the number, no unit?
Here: 7571.4
